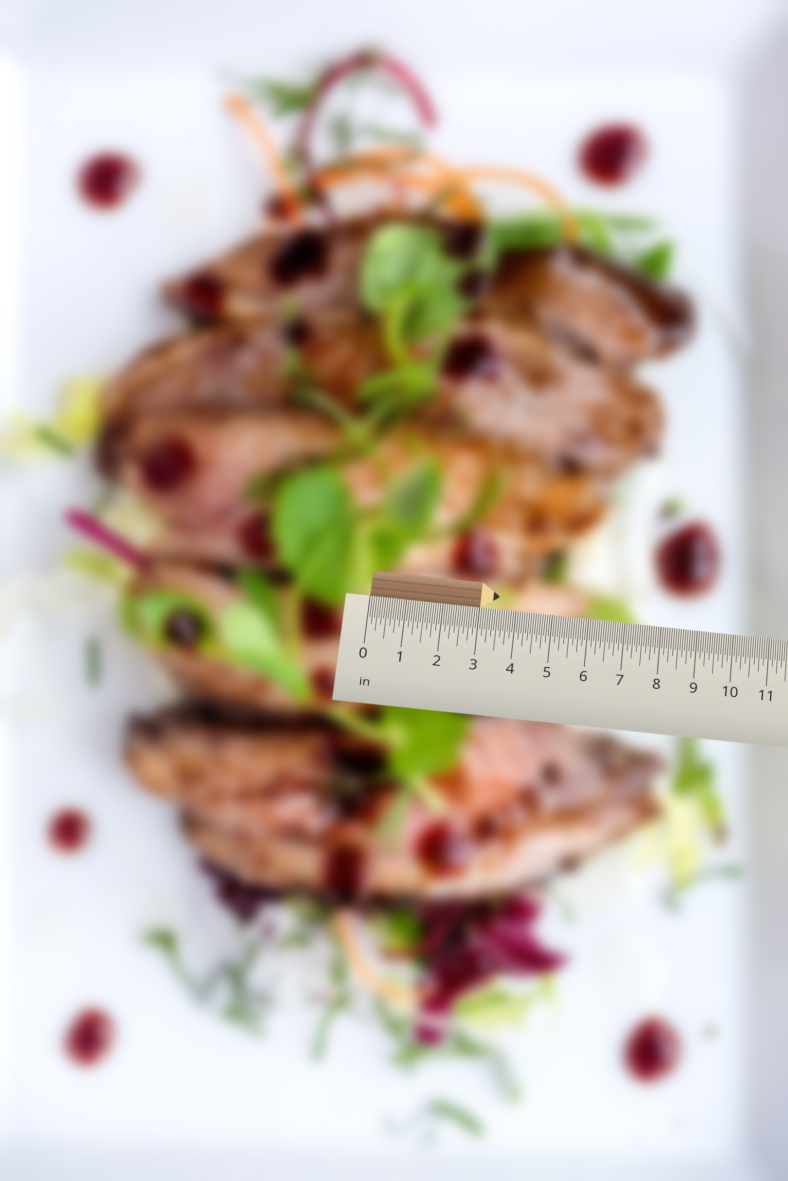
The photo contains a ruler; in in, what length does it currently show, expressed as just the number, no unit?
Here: 3.5
